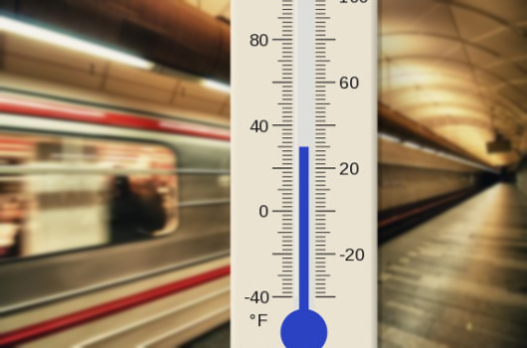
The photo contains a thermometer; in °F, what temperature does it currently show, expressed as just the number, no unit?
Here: 30
